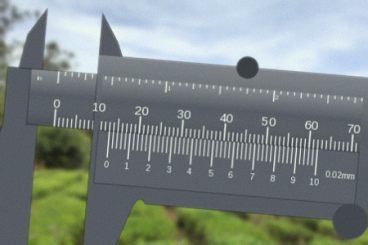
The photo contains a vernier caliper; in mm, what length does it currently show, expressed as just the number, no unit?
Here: 13.0
